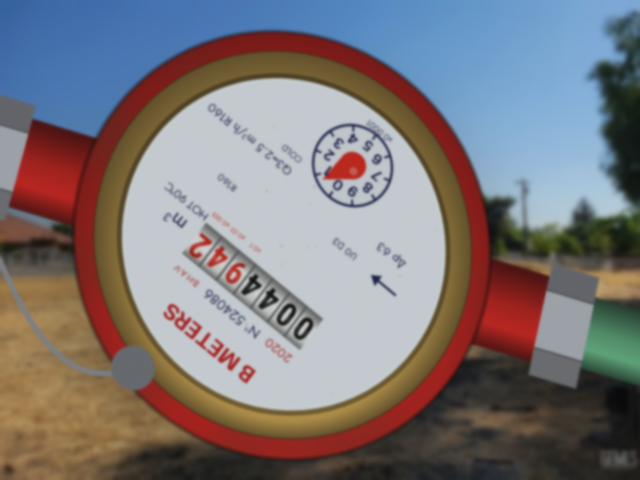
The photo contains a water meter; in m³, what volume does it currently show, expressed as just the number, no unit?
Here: 44.9420
